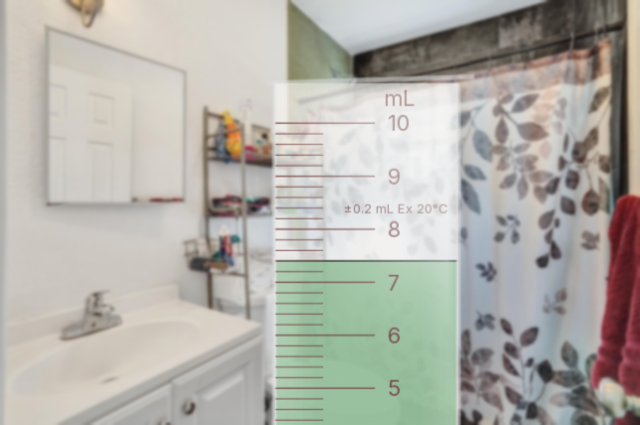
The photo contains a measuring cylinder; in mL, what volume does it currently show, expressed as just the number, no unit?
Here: 7.4
